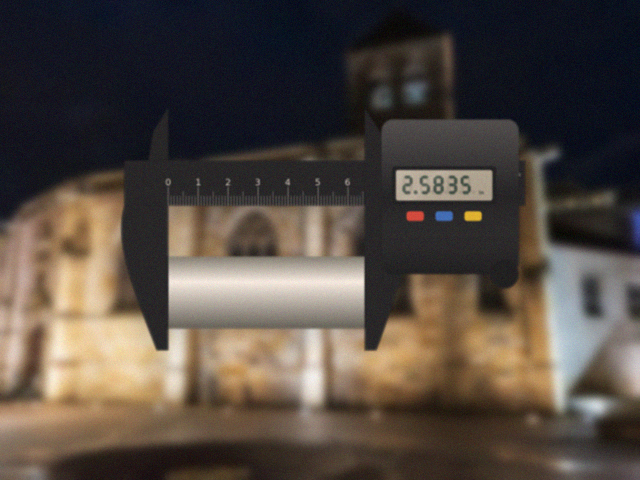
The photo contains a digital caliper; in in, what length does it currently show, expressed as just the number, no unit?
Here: 2.5835
